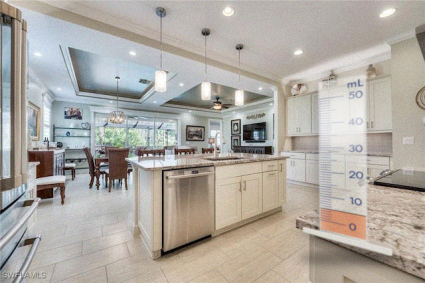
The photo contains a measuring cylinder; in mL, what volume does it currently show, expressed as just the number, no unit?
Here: 5
